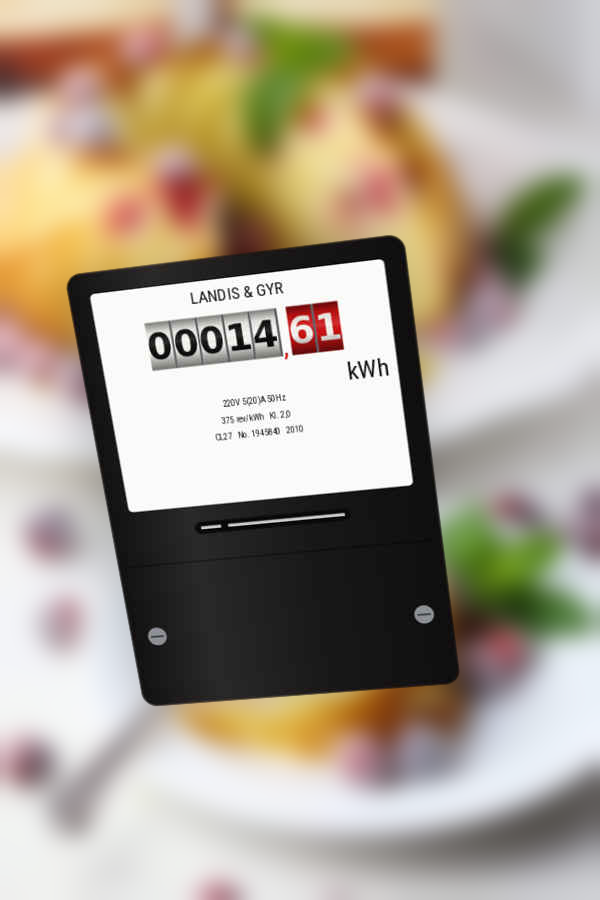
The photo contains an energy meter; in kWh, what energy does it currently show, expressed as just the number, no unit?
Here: 14.61
